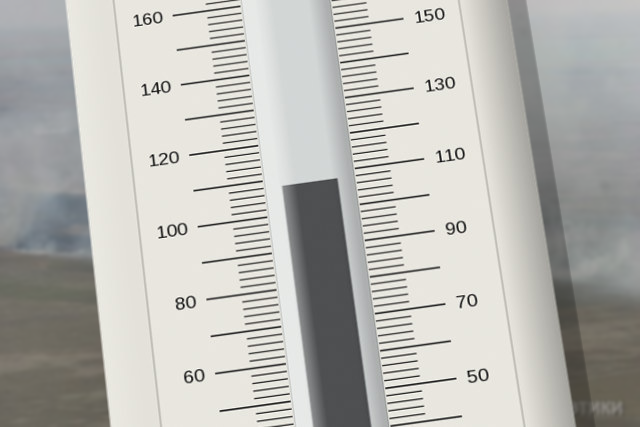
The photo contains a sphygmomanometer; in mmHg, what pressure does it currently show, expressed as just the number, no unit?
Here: 108
